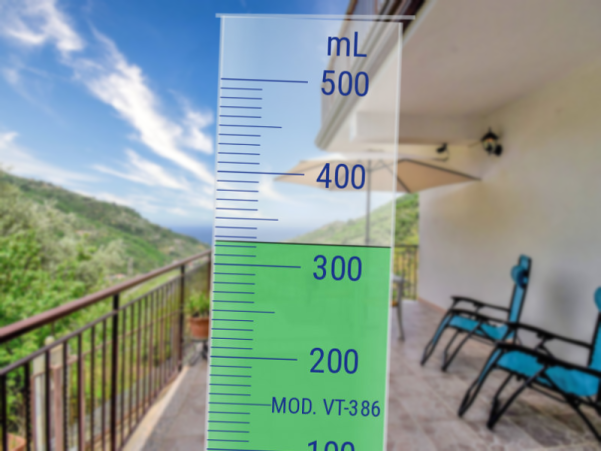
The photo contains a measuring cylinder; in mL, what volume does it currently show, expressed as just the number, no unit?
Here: 325
